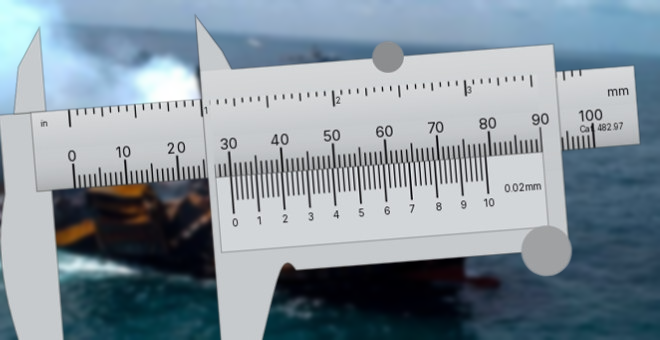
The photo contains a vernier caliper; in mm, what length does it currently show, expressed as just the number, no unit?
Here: 30.0
